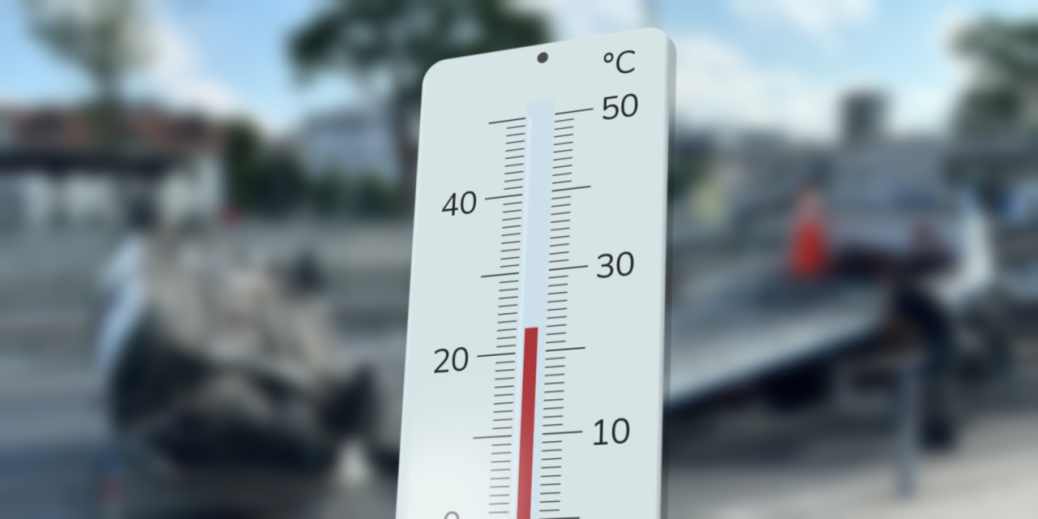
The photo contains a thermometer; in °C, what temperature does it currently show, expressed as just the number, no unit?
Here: 23
